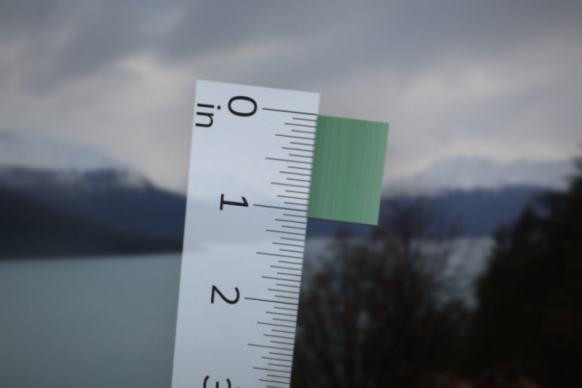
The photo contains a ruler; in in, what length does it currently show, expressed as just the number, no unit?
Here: 1.0625
